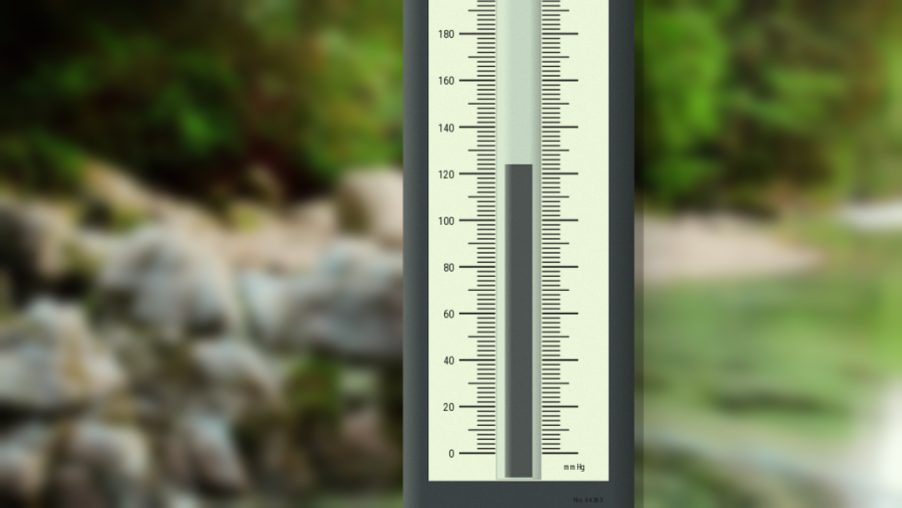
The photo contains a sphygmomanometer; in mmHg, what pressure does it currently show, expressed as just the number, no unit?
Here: 124
